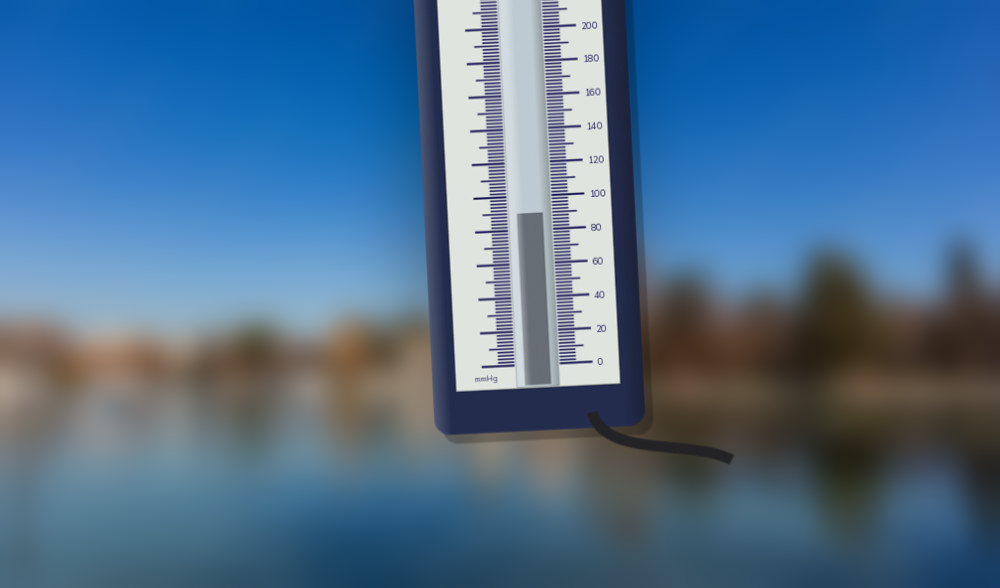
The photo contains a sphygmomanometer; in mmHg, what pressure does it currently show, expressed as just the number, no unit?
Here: 90
